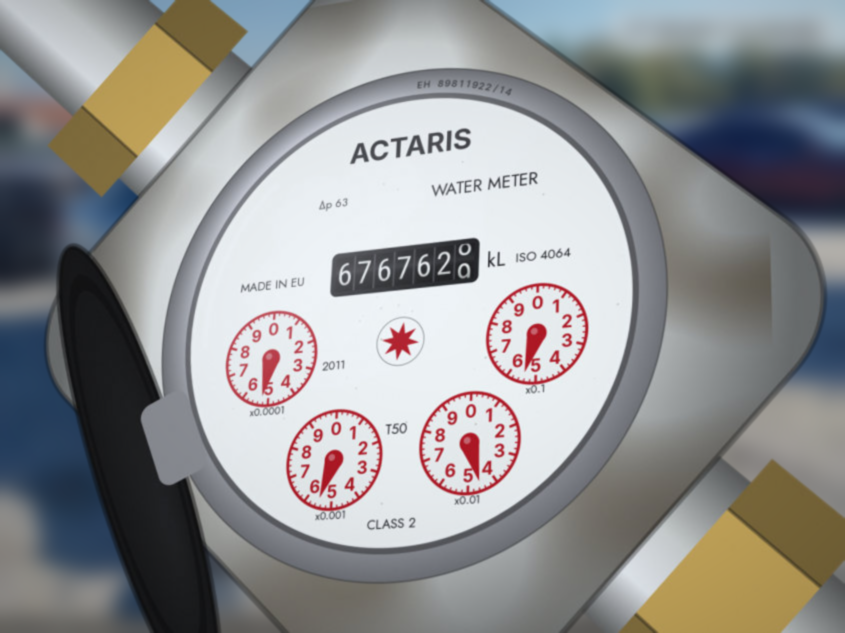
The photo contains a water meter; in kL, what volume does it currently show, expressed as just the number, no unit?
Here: 6767628.5455
